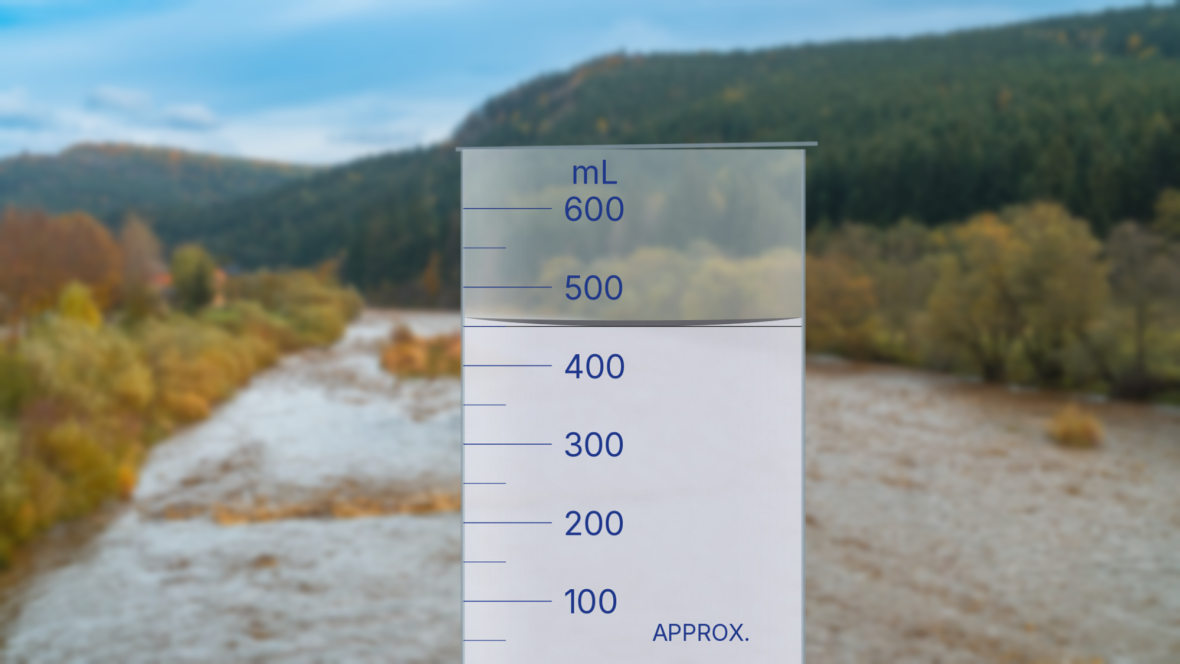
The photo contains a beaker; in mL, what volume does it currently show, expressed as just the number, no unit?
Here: 450
